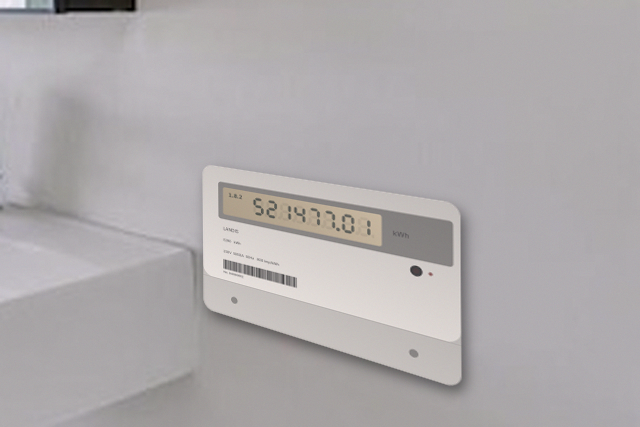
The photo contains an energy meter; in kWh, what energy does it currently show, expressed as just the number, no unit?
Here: 521477.01
